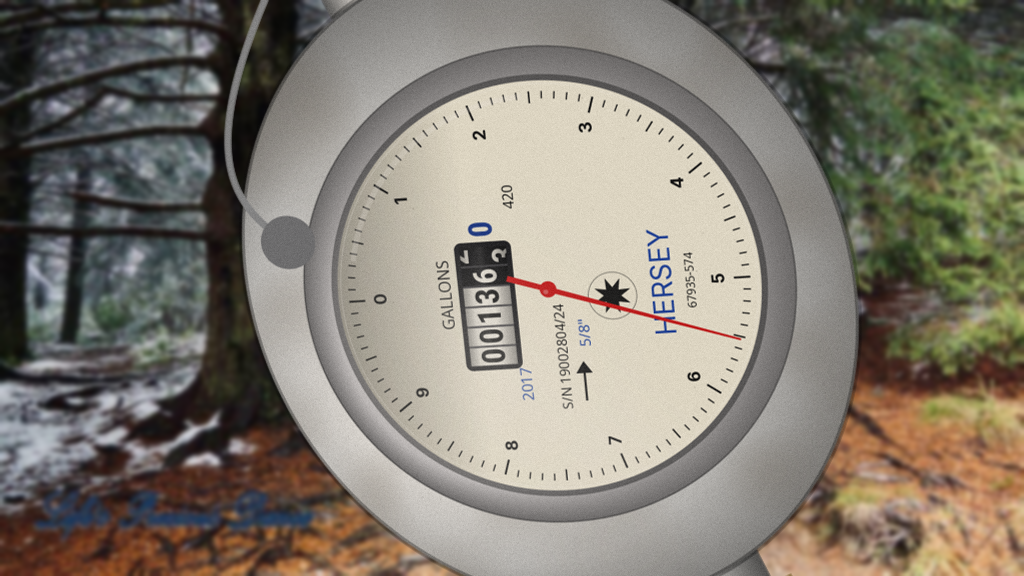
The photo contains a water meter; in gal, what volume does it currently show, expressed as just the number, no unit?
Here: 13625.5
